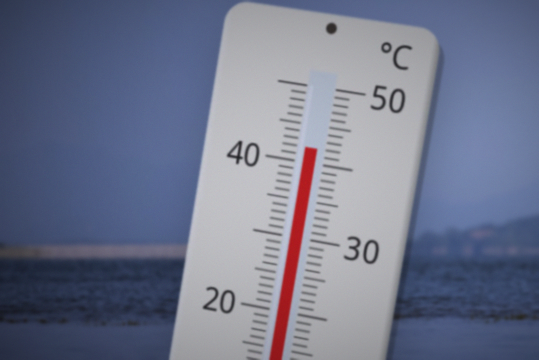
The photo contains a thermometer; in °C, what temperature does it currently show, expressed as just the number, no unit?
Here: 42
